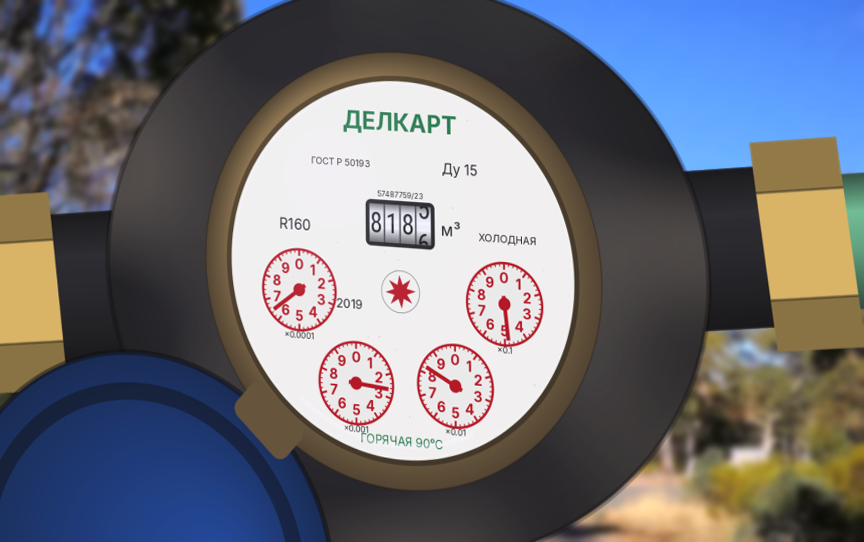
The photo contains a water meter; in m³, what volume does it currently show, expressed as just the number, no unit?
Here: 8185.4826
